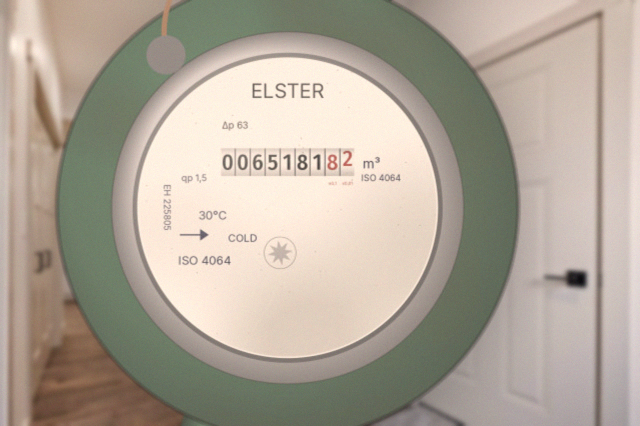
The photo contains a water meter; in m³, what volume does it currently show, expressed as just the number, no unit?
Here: 65181.82
